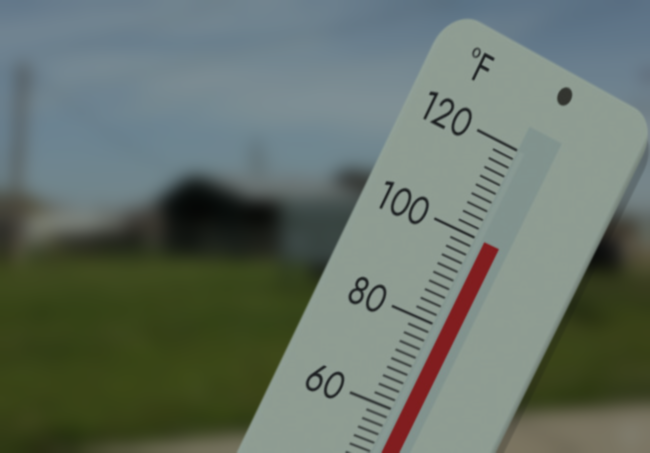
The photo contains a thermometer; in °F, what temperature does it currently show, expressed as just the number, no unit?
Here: 100
